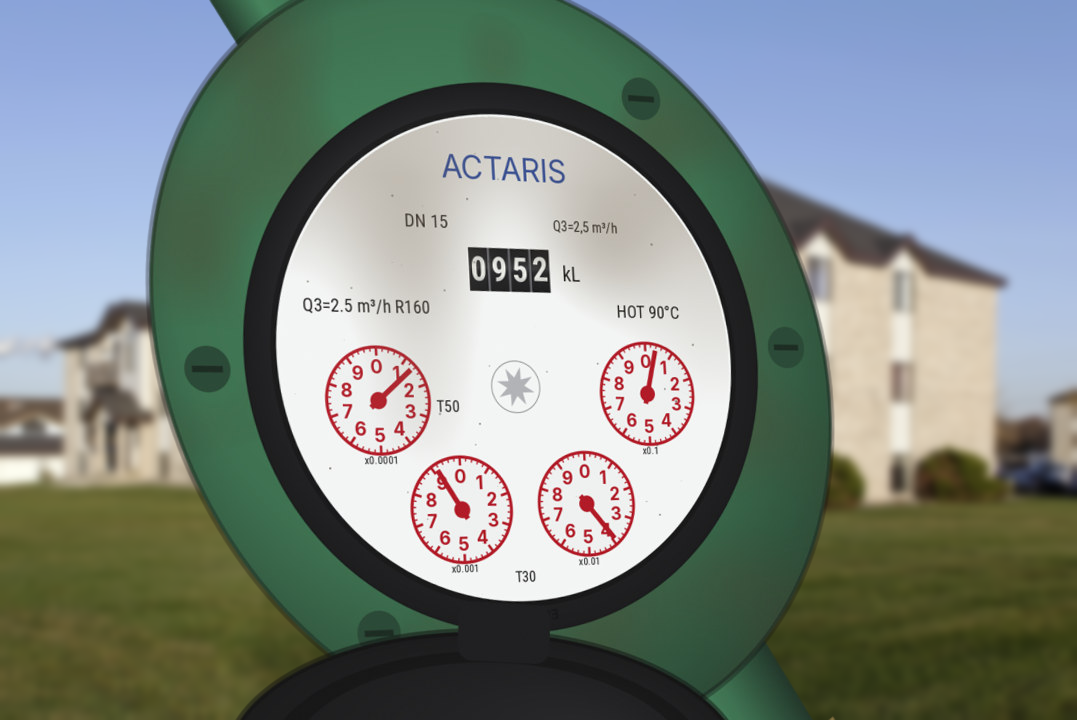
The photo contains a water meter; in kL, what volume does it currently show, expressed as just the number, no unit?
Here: 952.0391
